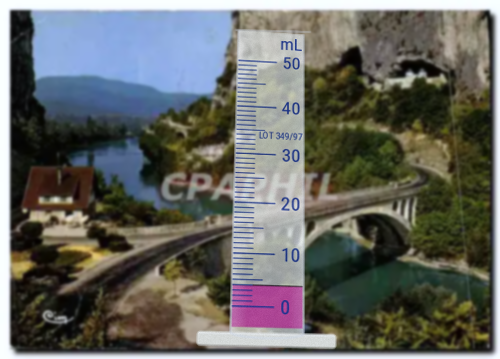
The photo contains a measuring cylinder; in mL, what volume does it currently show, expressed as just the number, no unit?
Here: 4
